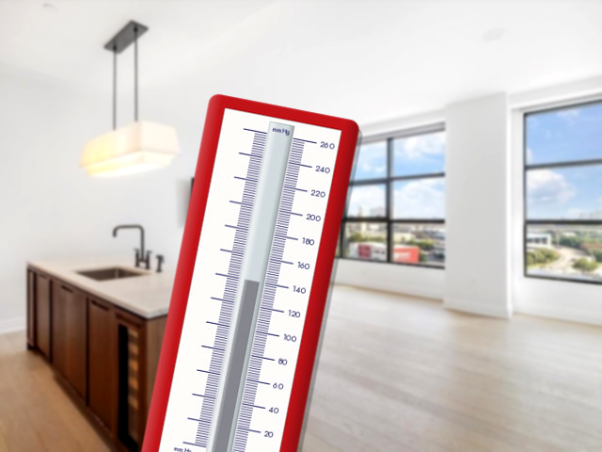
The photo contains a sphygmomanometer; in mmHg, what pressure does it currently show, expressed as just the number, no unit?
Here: 140
